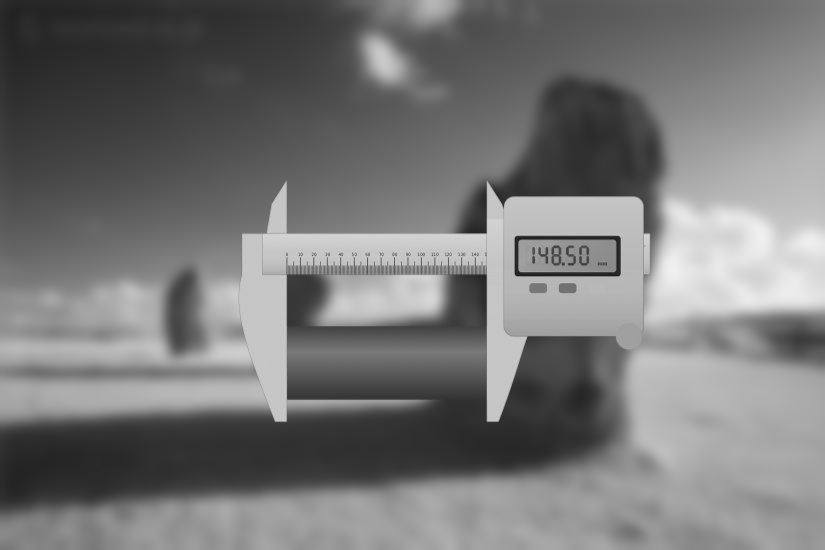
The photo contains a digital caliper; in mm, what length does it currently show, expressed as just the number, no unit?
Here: 148.50
